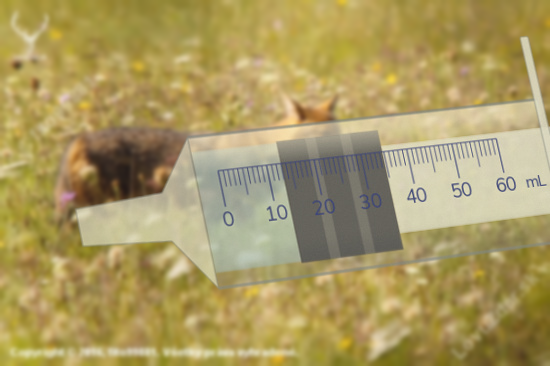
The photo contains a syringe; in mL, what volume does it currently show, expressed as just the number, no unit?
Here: 13
